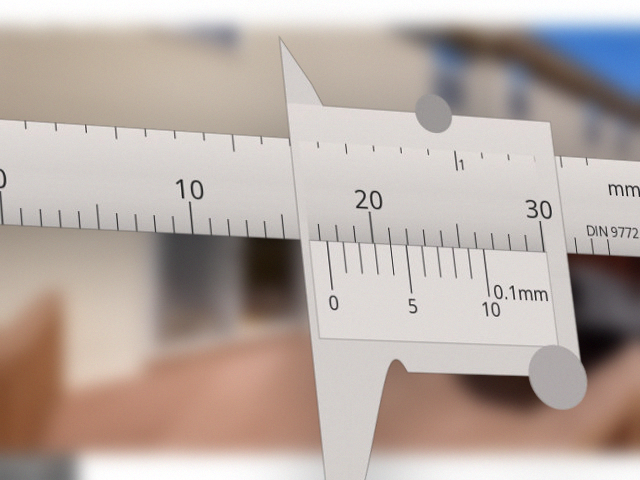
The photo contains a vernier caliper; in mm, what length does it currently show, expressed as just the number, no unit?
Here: 17.4
